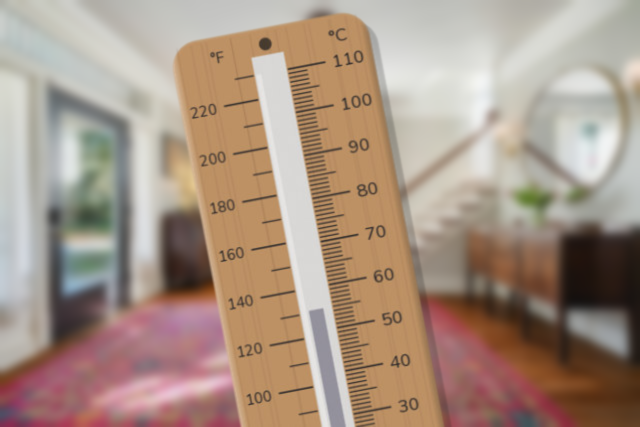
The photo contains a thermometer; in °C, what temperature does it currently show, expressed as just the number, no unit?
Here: 55
